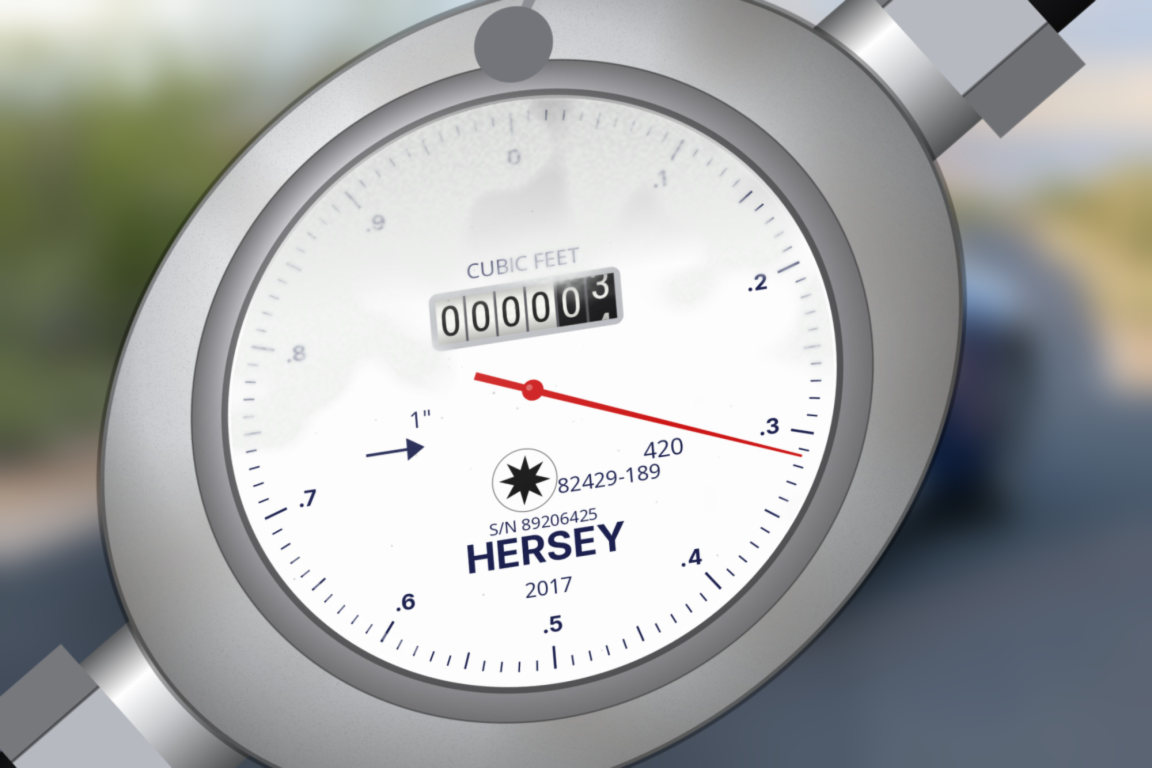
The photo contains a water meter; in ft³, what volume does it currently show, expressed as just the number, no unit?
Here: 3.31
